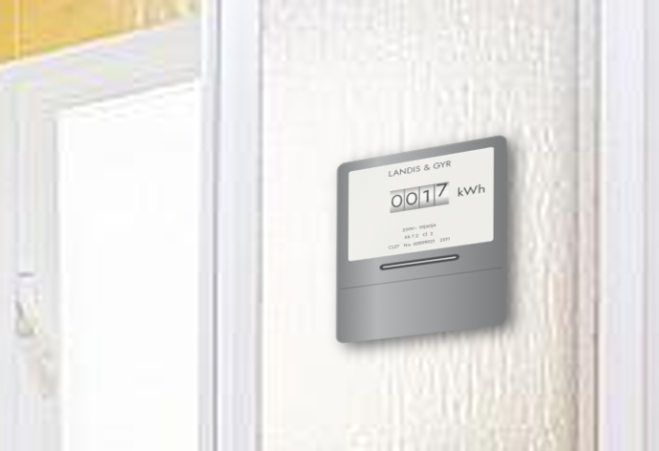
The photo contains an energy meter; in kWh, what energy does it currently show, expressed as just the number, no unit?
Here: 17
